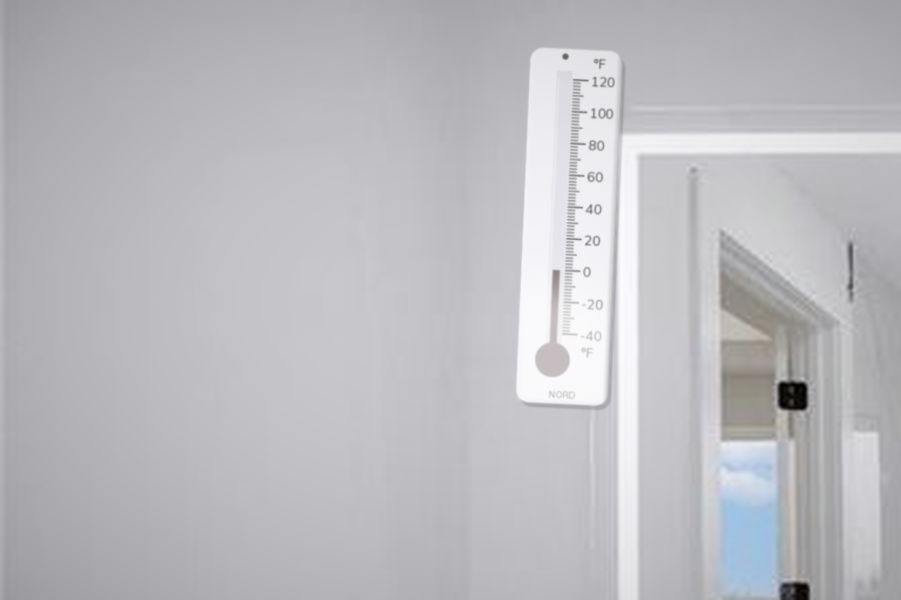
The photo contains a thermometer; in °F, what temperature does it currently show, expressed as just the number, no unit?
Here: 0
